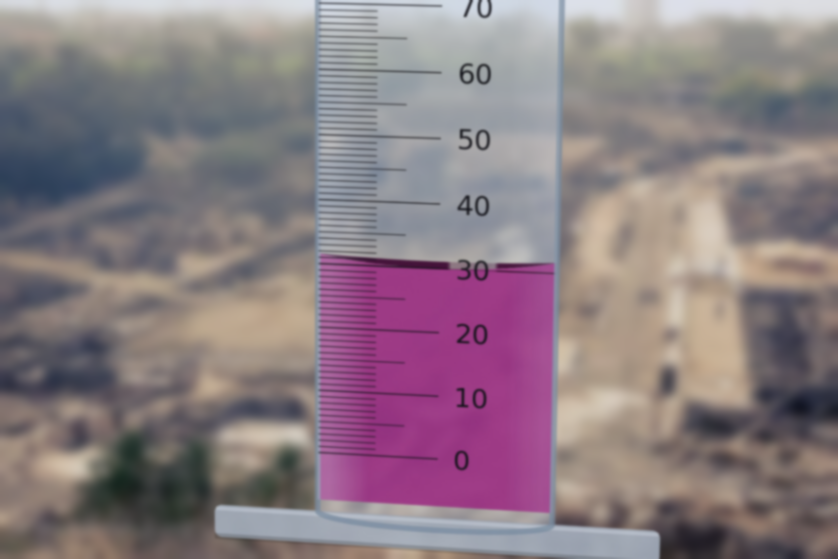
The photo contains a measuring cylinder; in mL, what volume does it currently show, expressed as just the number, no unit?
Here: 30
